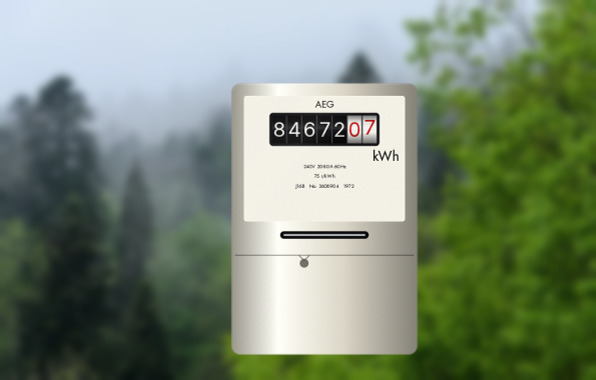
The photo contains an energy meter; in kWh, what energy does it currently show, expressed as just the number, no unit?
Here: 84672.07
